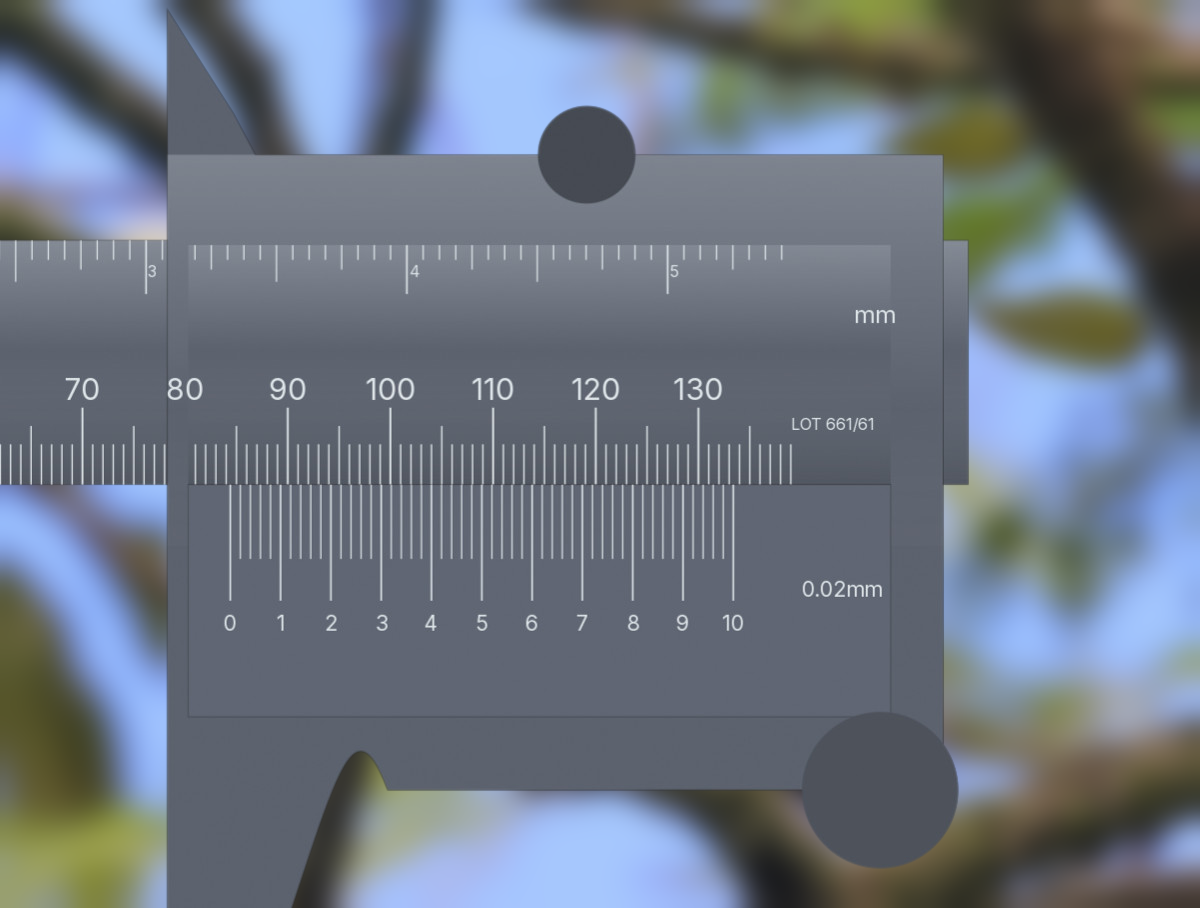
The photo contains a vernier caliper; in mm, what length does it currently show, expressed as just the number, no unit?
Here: 84.4
